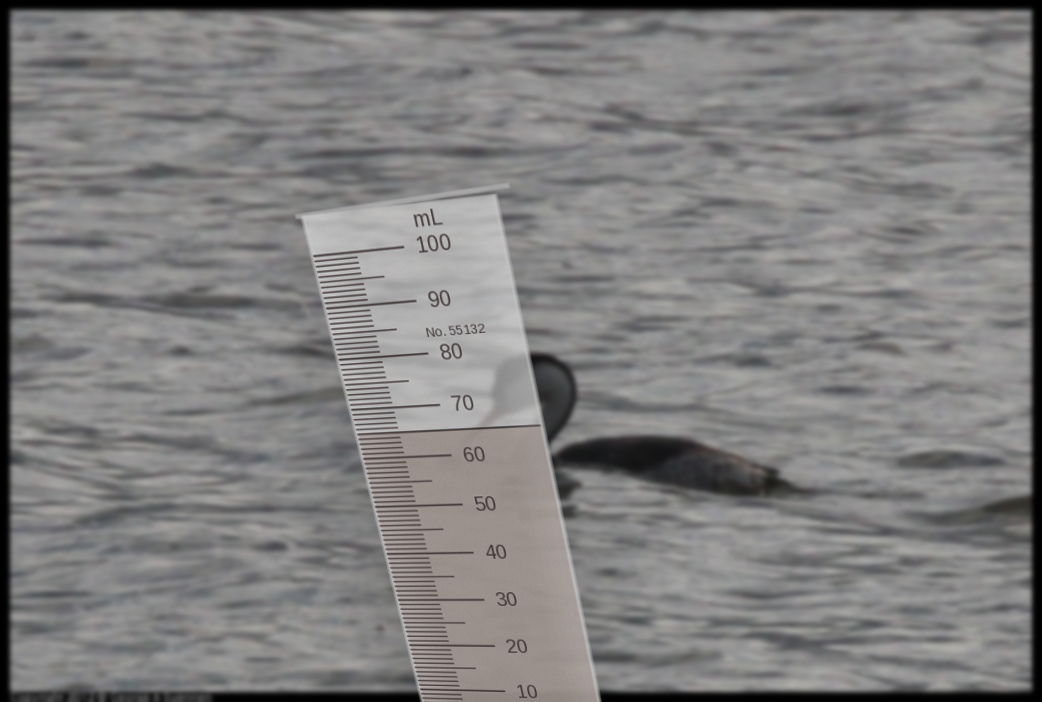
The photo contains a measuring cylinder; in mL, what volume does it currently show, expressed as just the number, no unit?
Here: 65
